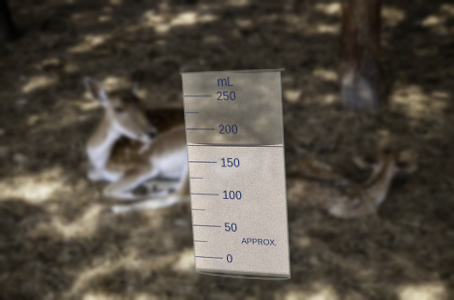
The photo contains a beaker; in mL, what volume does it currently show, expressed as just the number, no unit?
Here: 175
